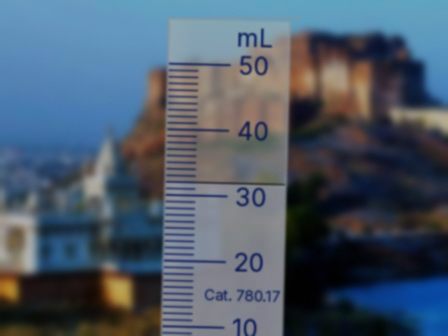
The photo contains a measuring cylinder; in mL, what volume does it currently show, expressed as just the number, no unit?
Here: 32
